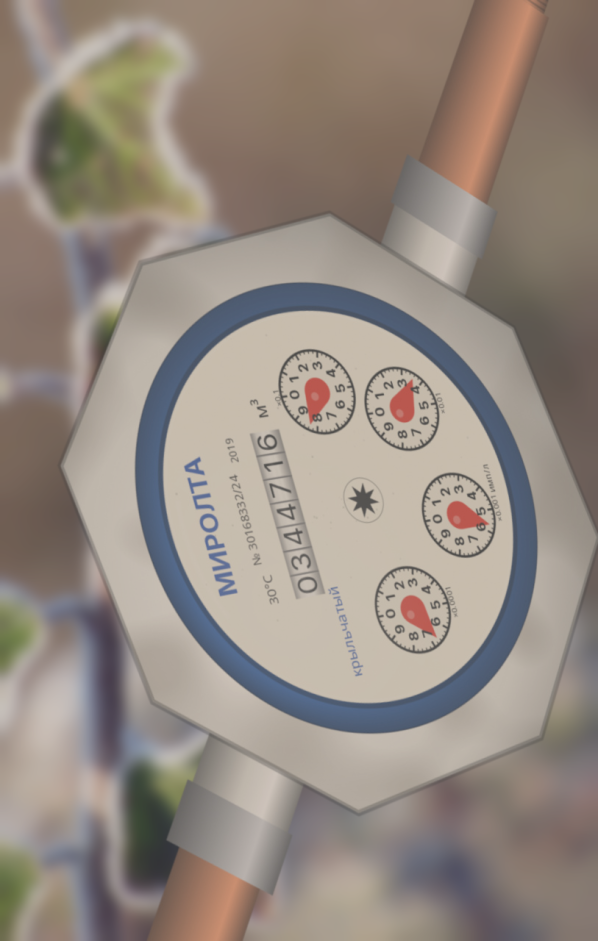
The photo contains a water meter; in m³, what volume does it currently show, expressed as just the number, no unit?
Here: 344716.8356
